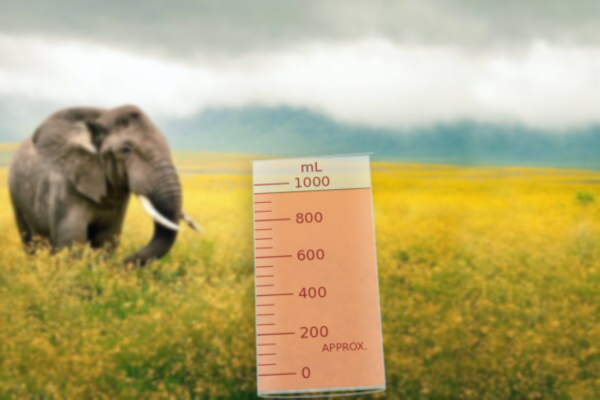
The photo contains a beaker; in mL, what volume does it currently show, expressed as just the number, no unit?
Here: 950
